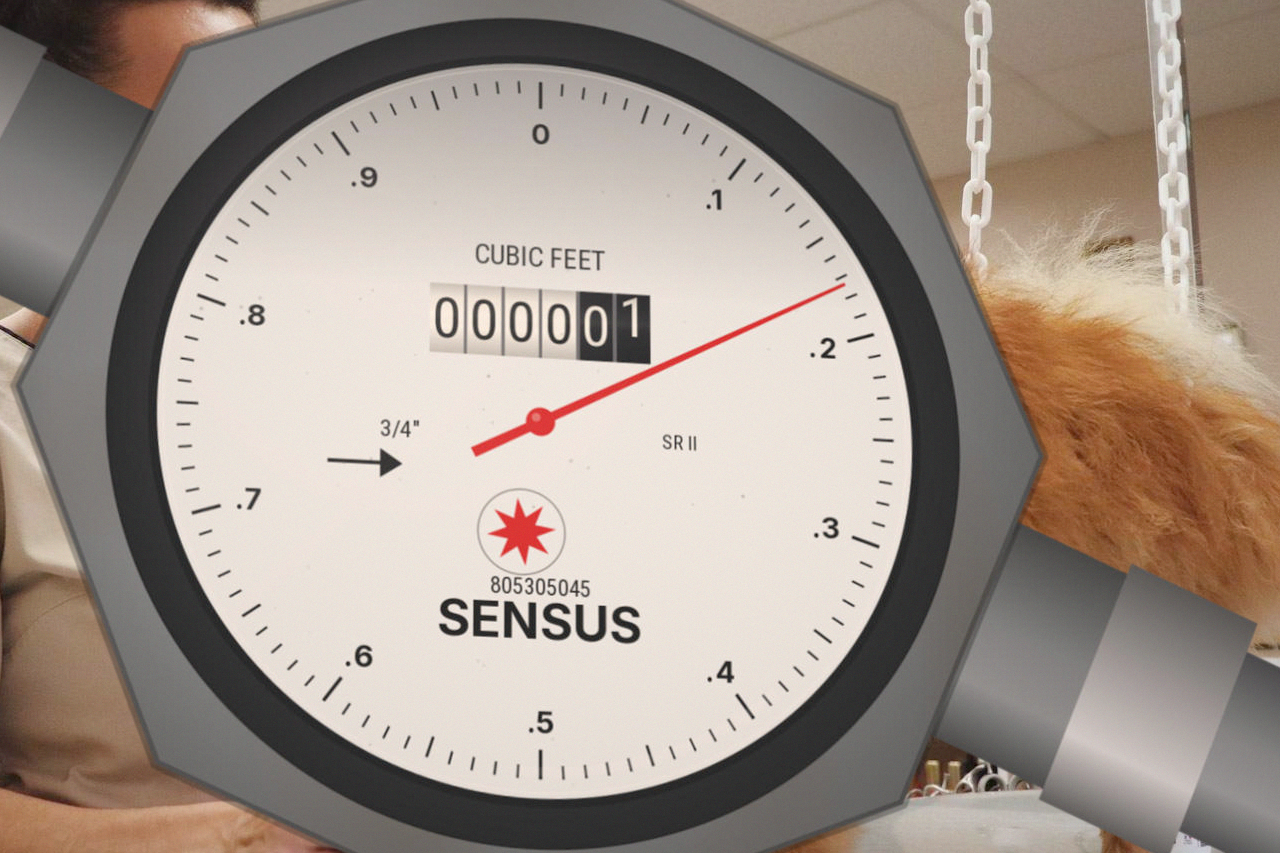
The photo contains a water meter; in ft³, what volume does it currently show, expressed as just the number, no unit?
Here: 1.17
